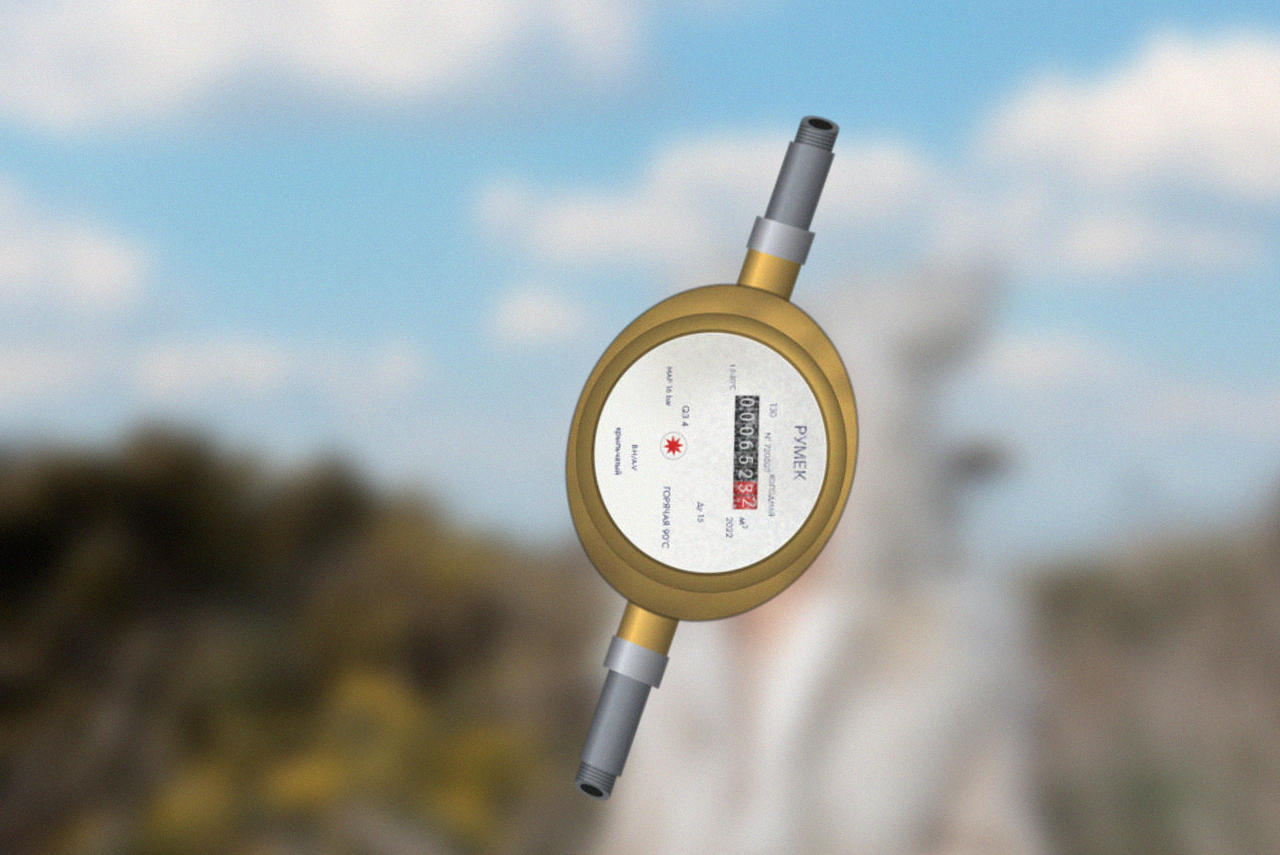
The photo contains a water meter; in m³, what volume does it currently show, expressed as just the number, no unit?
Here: 652.32
